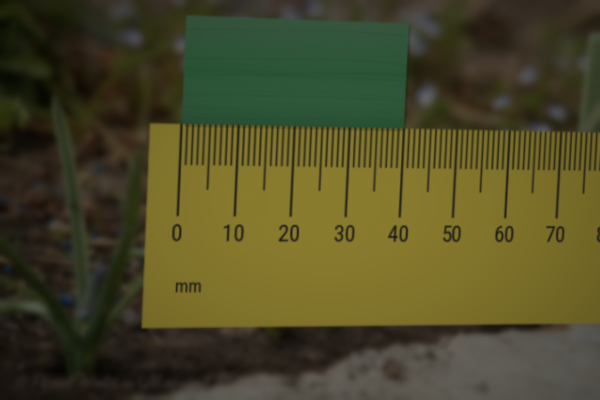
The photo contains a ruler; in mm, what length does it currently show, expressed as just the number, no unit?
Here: 40
